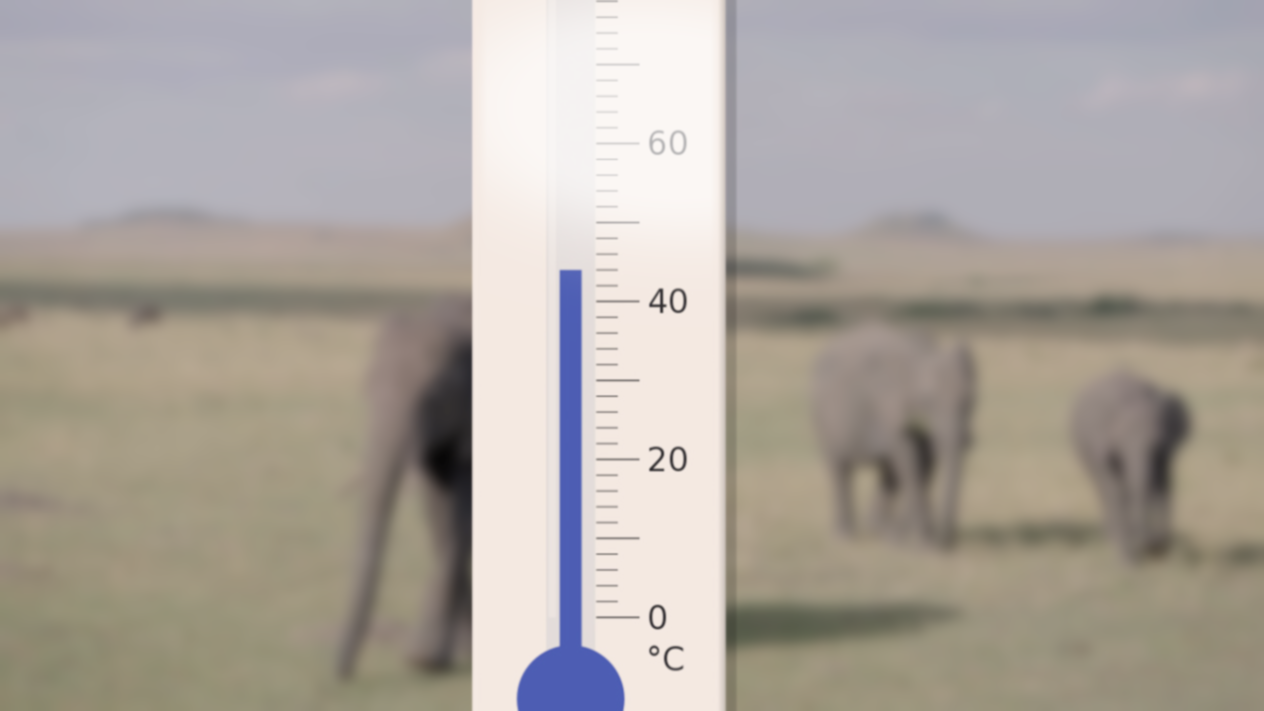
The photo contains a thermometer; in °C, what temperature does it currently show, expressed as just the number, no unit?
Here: 44
